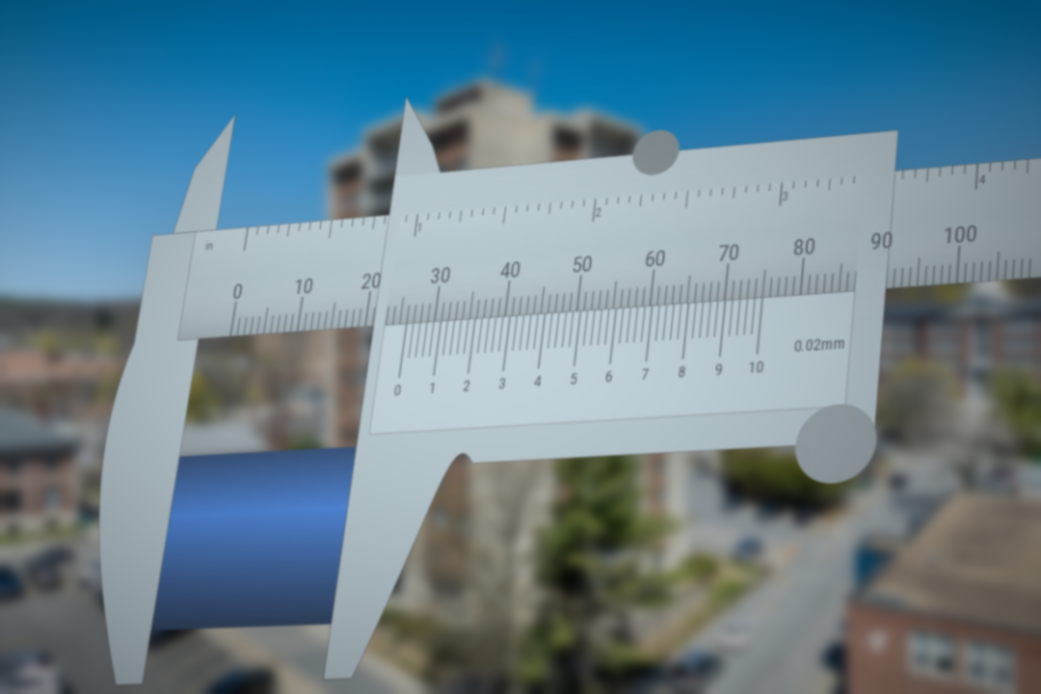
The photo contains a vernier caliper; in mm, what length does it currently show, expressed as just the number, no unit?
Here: 26.0
